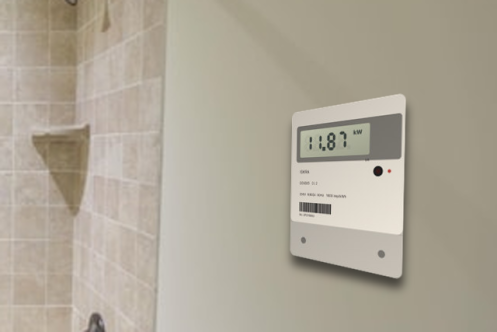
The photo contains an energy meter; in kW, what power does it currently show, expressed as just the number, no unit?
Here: 11.87
